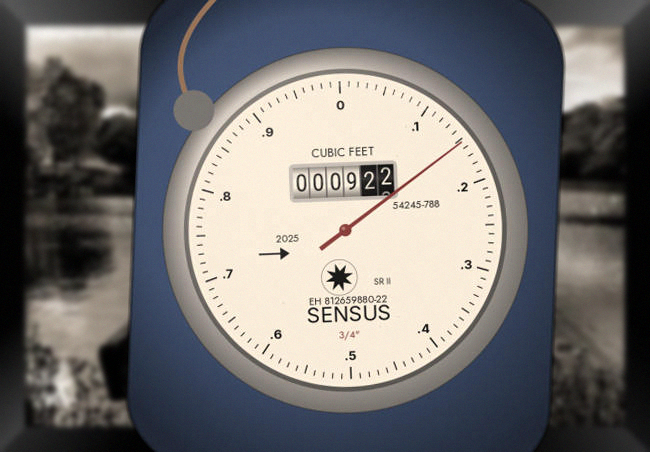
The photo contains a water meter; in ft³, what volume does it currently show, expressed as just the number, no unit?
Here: 922.15
